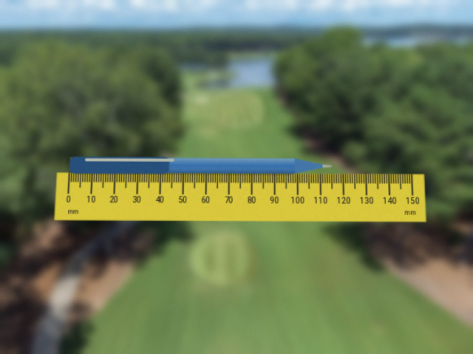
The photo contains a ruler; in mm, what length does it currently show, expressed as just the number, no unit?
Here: 115
